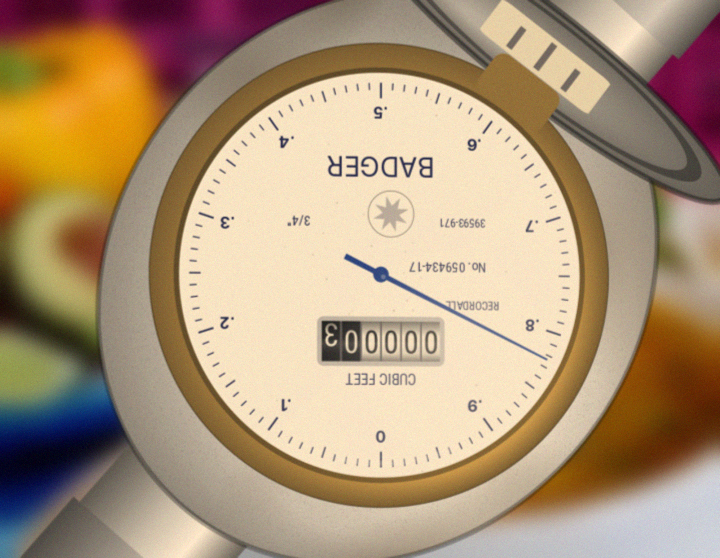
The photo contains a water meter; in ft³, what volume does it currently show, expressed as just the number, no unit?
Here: 2.82
